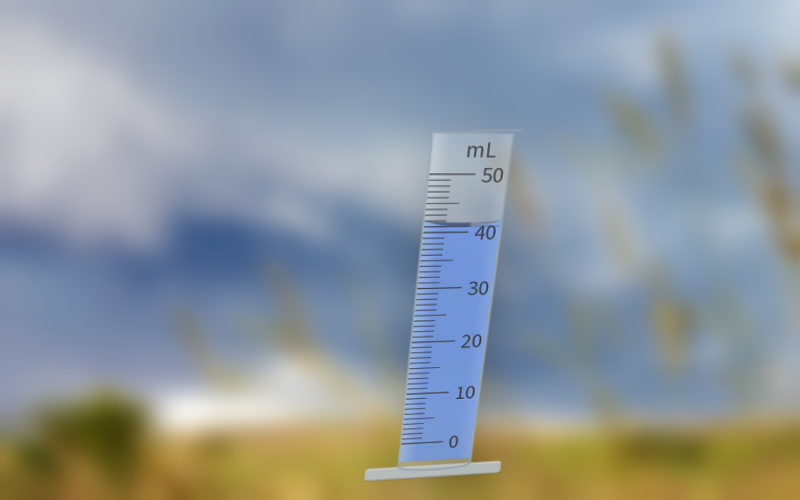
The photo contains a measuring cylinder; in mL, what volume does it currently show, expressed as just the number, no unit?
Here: 41
